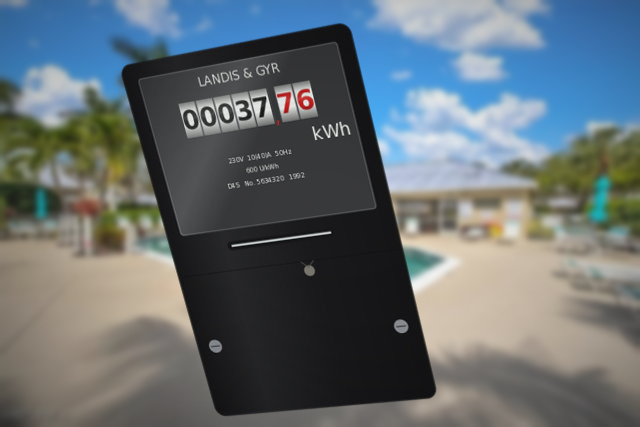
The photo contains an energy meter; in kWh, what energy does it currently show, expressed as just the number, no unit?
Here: 37.76
